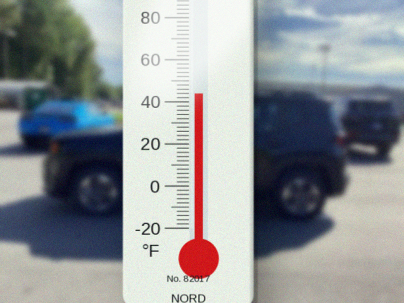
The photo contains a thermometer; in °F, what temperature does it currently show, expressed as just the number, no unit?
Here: 44
